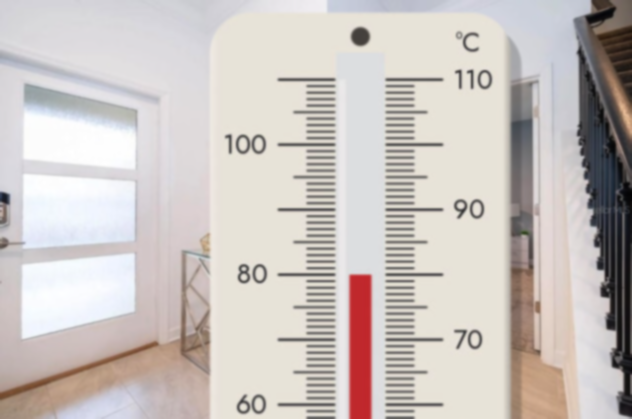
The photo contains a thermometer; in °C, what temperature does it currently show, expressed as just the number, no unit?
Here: 80
